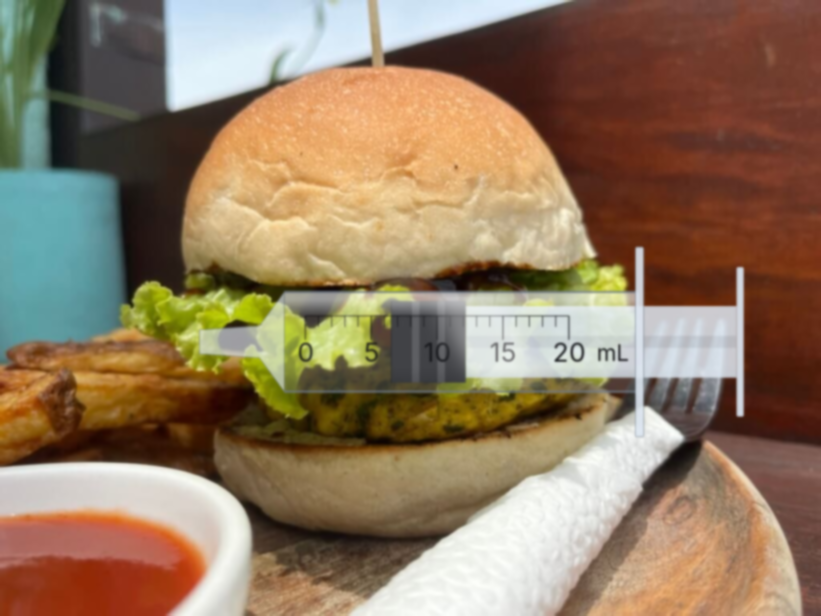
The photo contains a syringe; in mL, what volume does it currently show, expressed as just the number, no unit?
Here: 6.5
